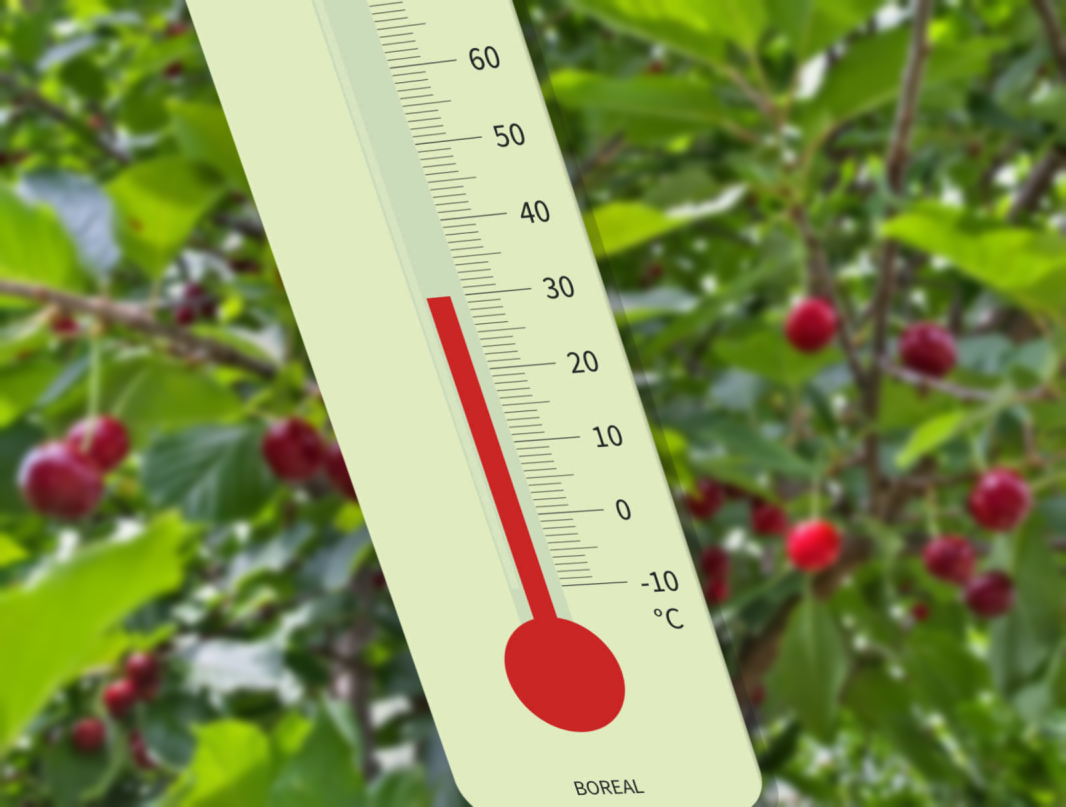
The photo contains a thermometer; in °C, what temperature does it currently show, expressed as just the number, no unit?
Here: 30
